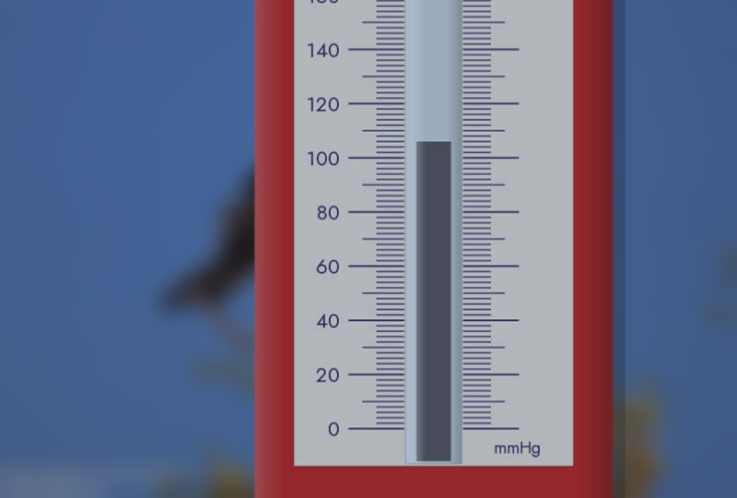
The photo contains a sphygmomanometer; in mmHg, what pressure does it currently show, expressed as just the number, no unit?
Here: 106
